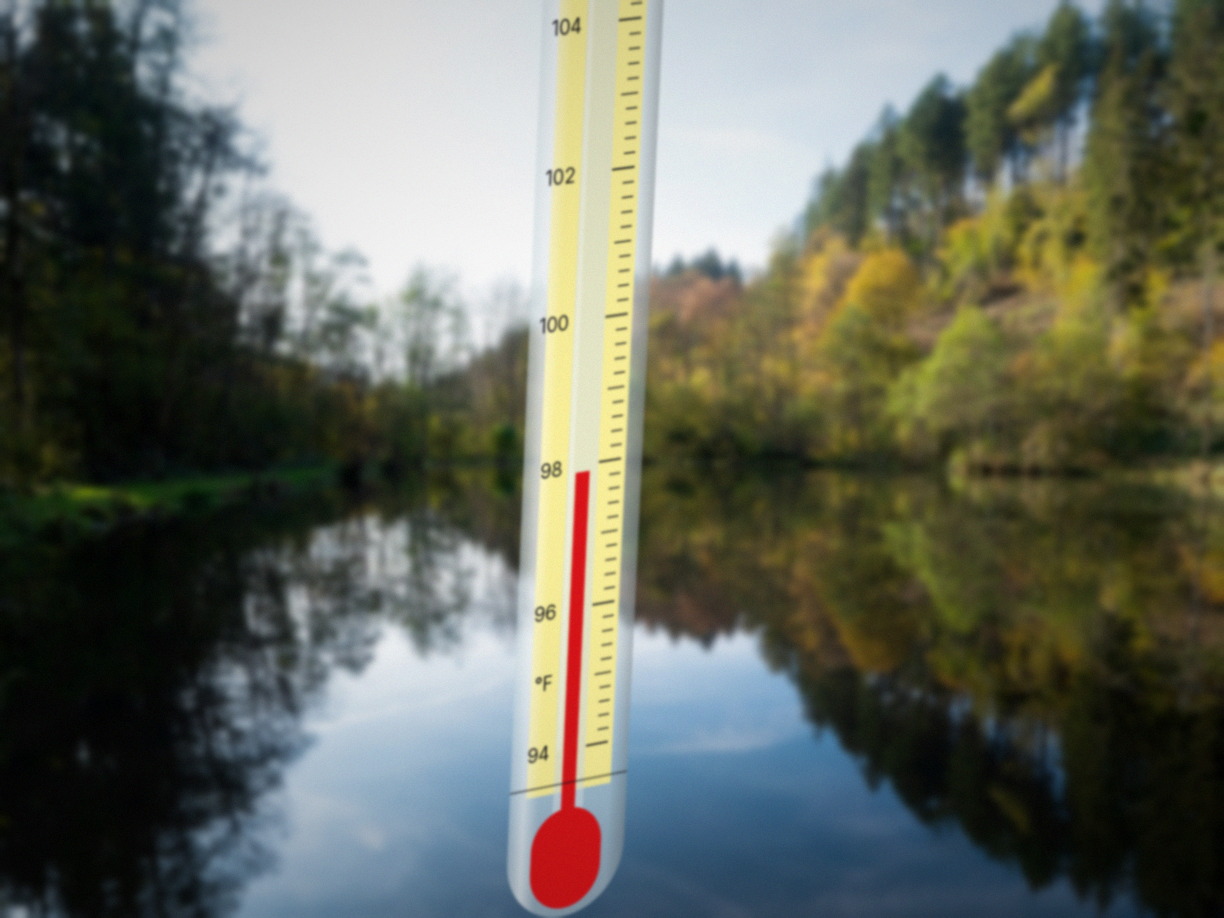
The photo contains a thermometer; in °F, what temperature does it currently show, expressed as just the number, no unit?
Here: 97.9
